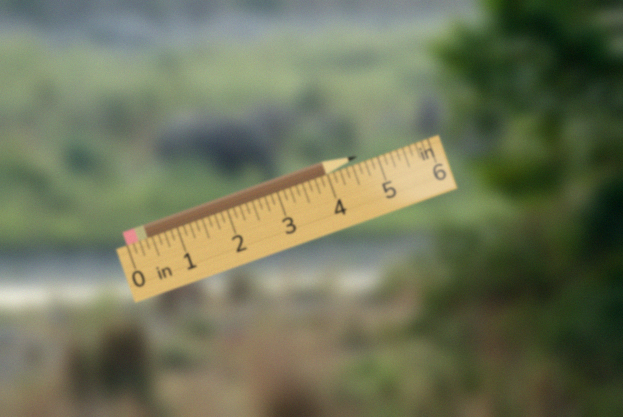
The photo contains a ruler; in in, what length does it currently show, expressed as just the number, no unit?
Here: 4.625
